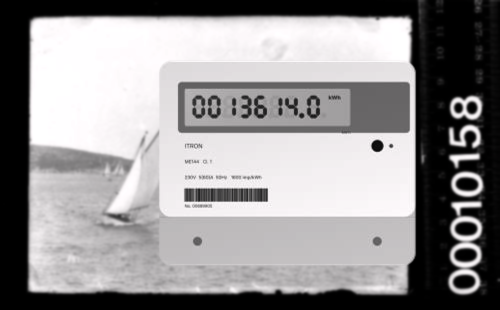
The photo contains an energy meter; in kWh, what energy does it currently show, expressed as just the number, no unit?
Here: 13614.0
